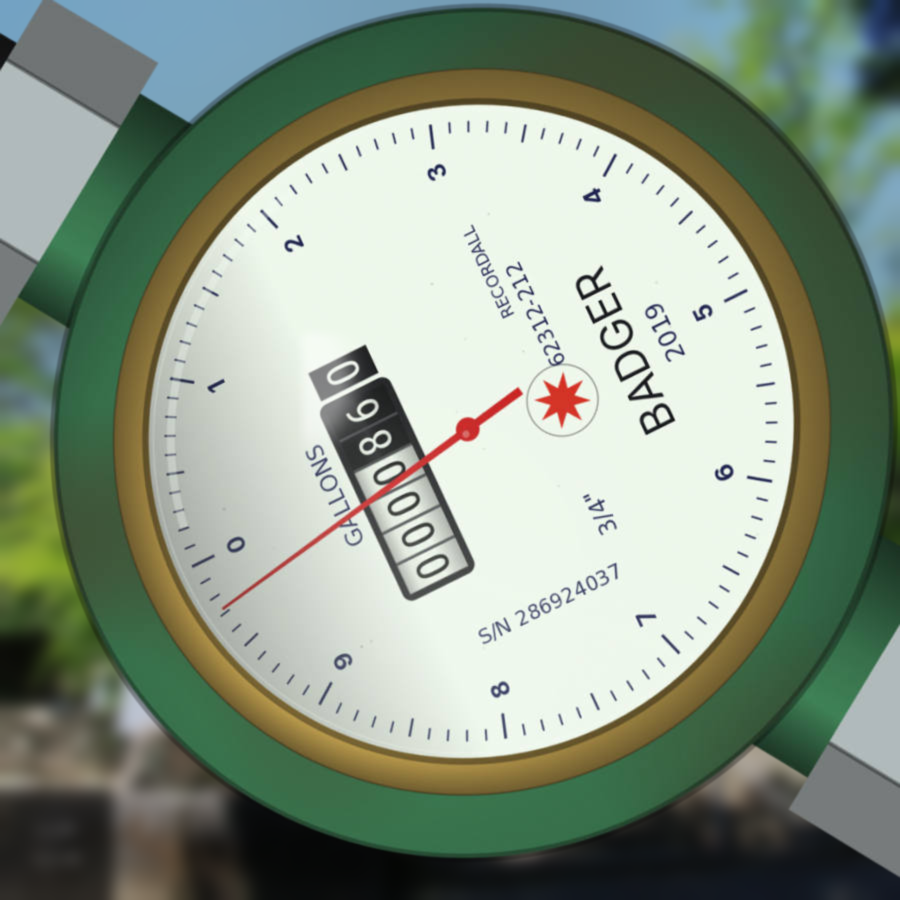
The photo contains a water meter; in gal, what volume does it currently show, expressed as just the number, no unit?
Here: 859.7
